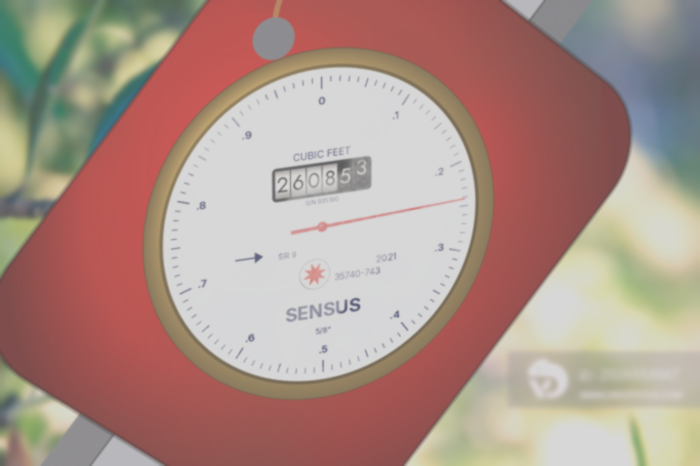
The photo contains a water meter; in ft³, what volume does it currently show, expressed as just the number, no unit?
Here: 260853.24
